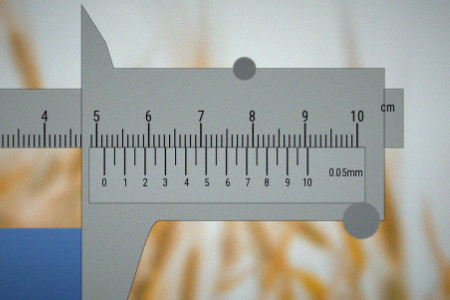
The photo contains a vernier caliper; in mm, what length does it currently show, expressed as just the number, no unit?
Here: 51.5
